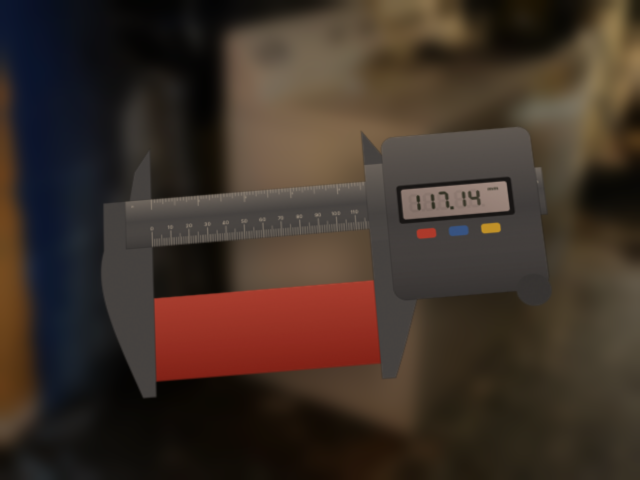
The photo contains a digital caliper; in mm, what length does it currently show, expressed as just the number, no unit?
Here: 117.14
